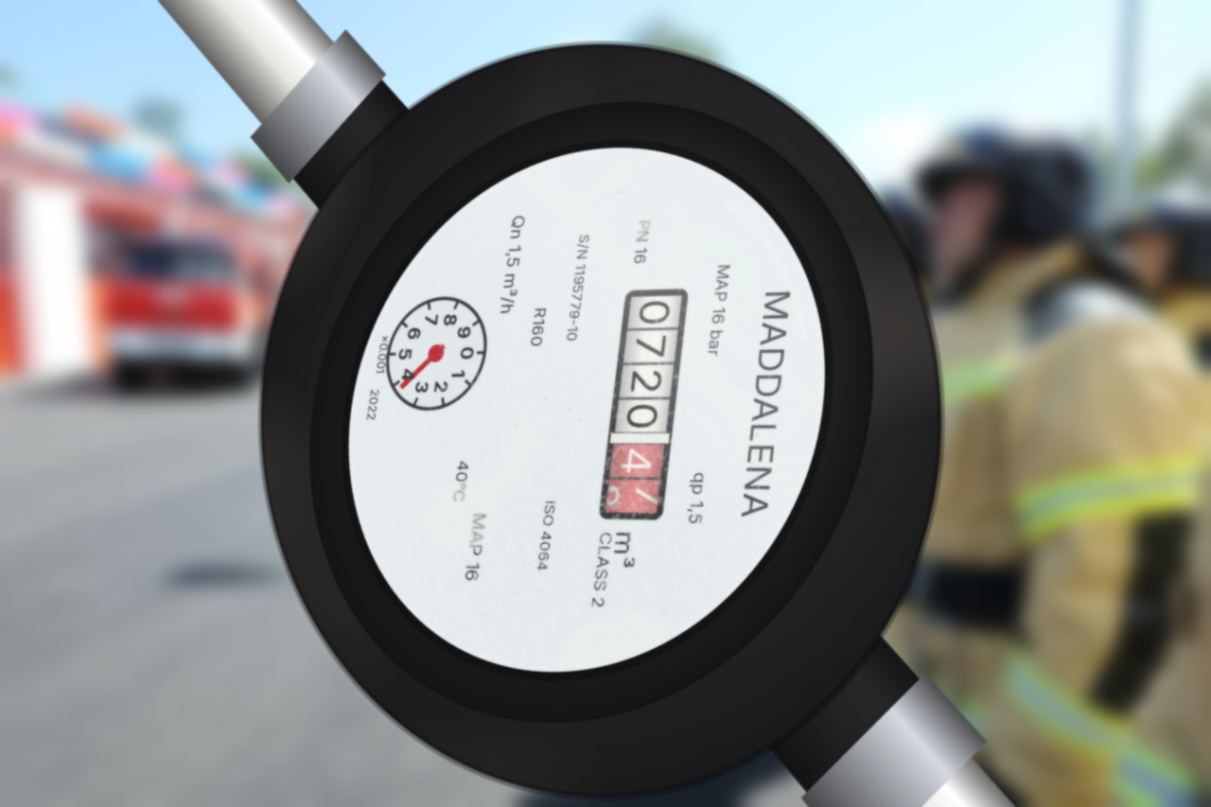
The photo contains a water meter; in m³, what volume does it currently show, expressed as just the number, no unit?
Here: 720.473
